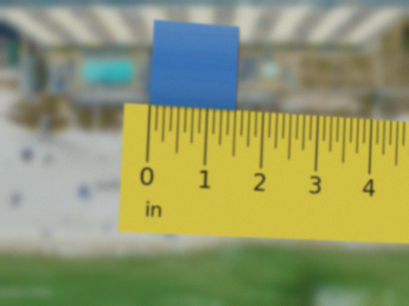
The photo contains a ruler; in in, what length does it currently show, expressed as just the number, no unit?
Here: 1.5
